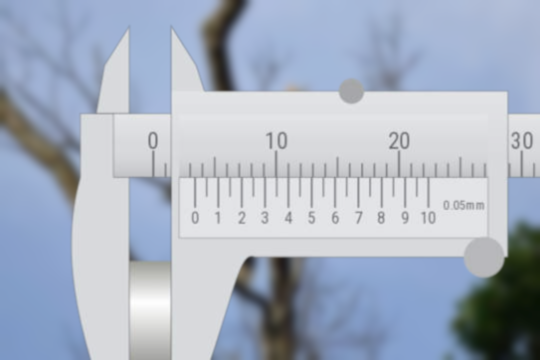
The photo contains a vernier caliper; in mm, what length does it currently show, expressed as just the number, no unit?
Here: 3.4
